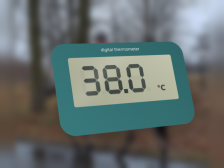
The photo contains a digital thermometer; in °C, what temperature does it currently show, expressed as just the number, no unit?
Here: 38.0
